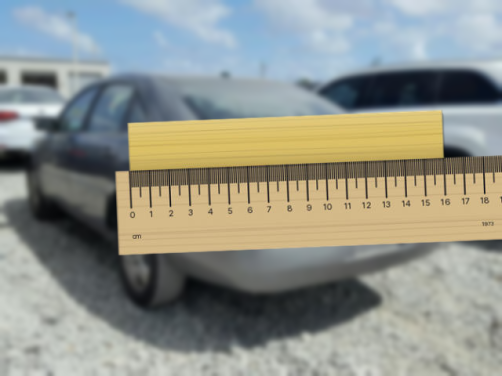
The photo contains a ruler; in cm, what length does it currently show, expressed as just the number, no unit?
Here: 16
